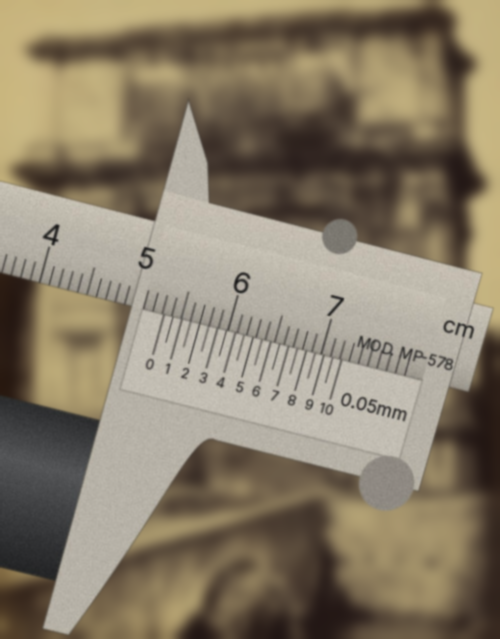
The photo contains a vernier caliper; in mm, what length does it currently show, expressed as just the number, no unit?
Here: 53.2
